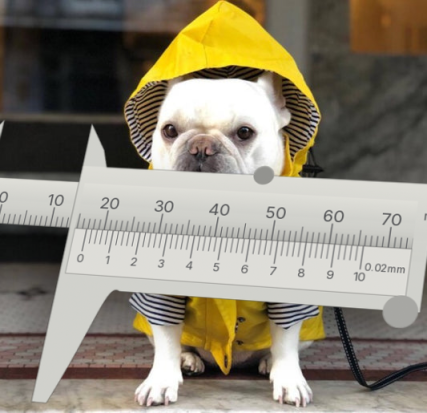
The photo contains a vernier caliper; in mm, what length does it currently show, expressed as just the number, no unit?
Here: 16.8
